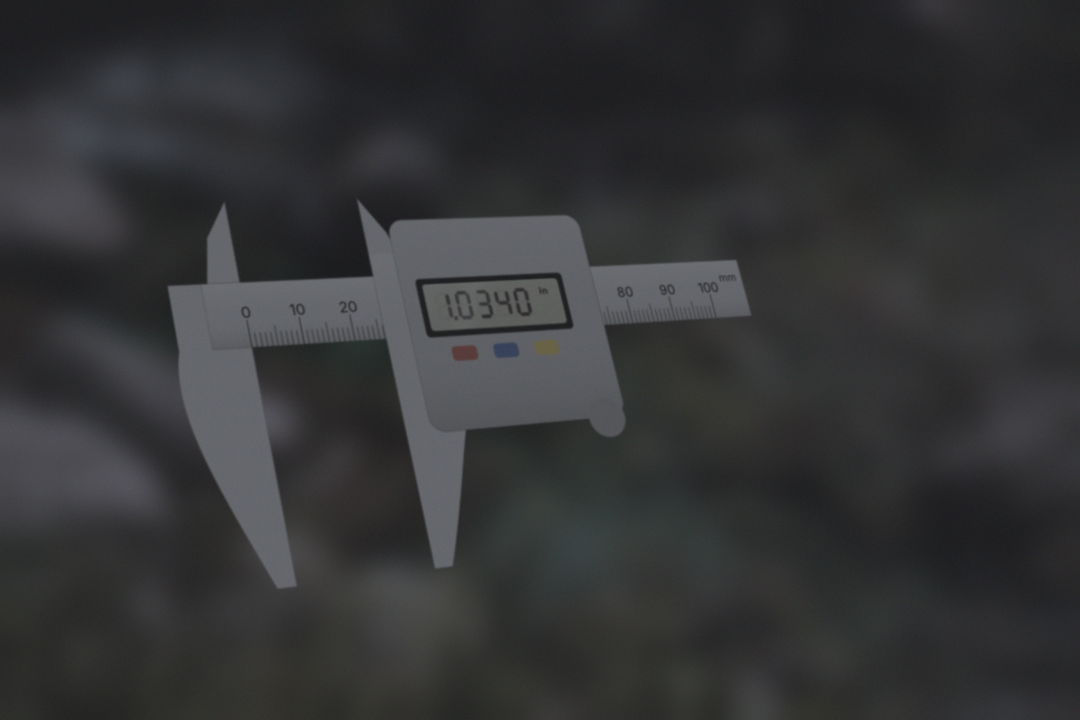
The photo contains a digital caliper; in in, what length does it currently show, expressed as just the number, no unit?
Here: 1.0340
